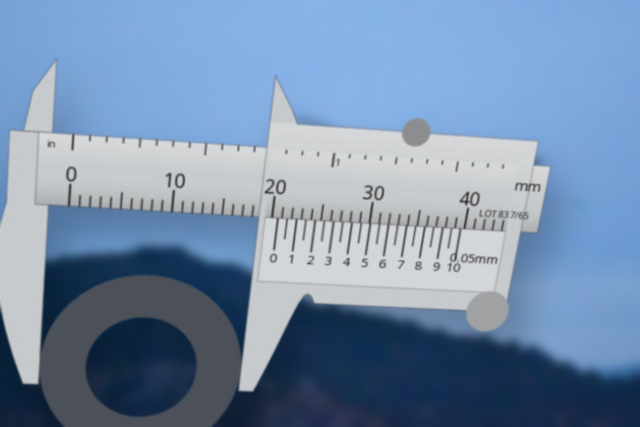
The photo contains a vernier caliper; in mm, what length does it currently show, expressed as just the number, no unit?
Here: 20.6
